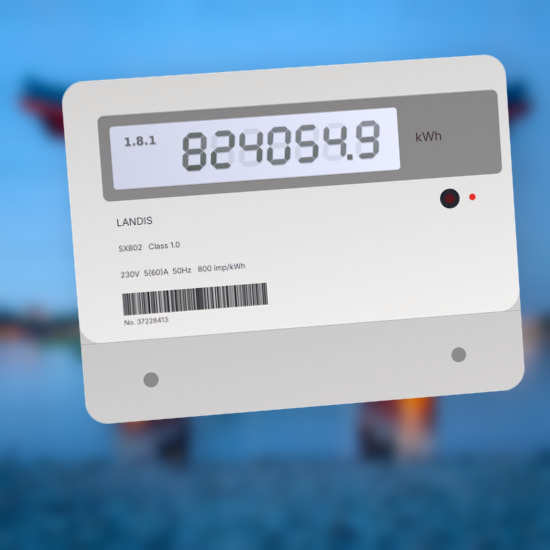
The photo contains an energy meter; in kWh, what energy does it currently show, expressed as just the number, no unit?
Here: 824054.9
